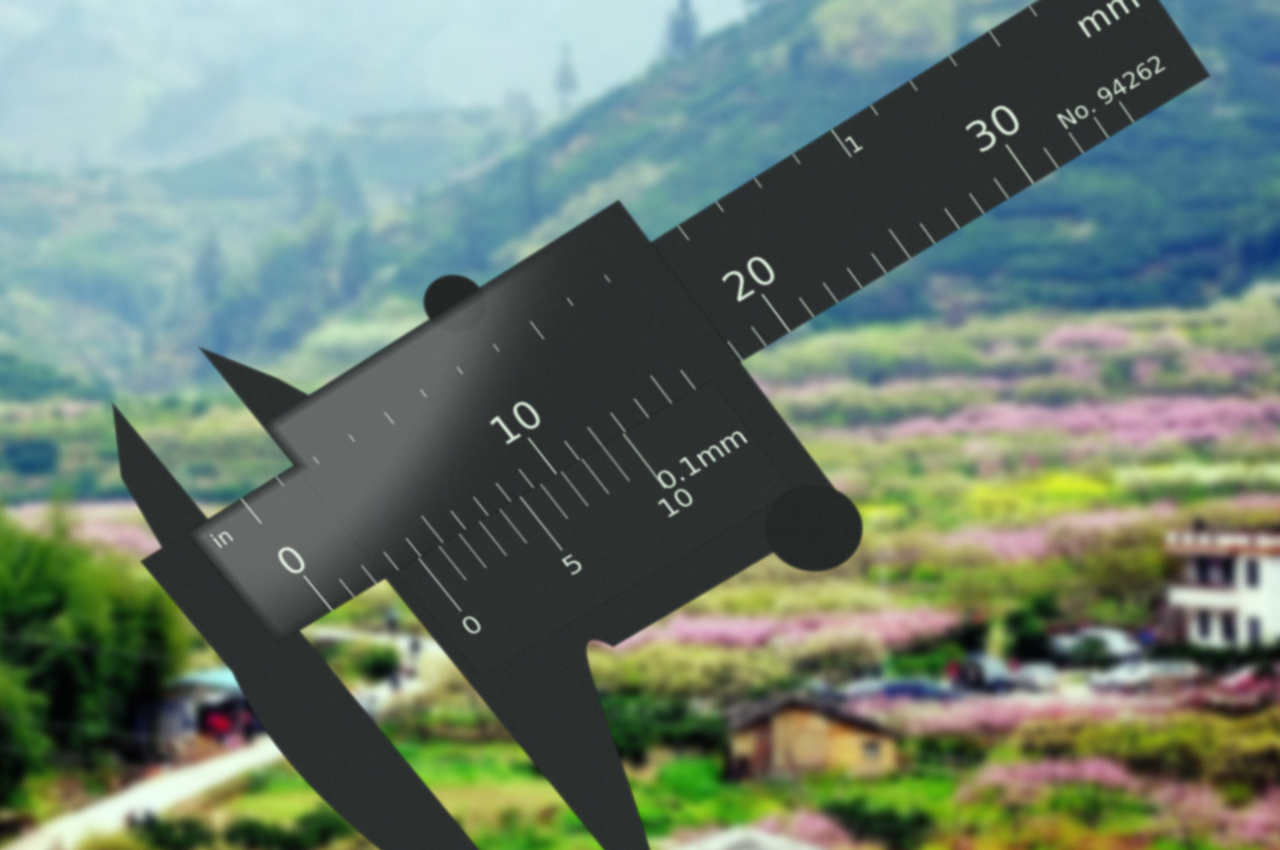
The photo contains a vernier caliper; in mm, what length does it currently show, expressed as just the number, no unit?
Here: 3.9
